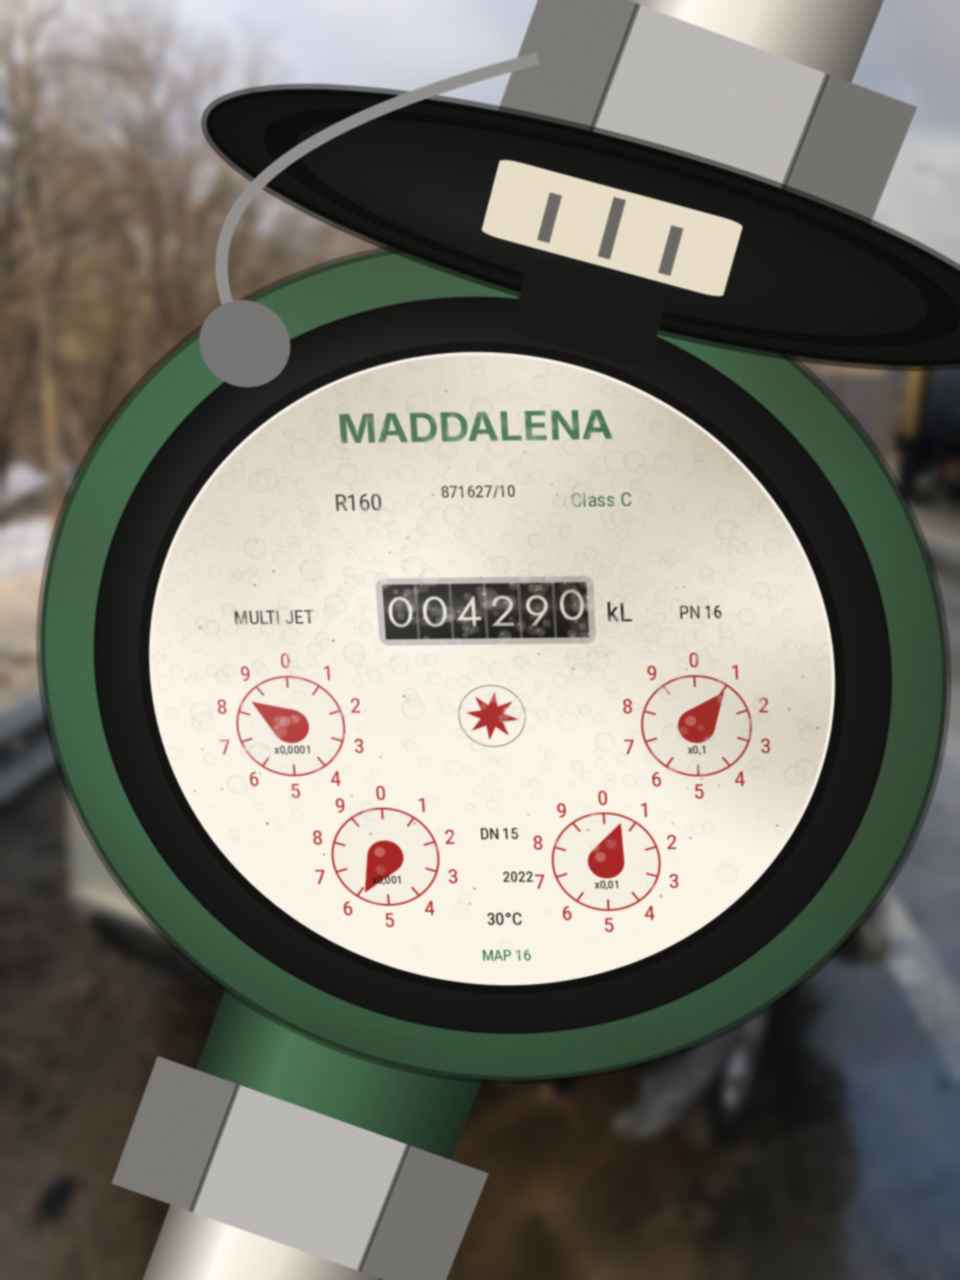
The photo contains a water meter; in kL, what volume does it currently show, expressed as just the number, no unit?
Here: 4290.1058
